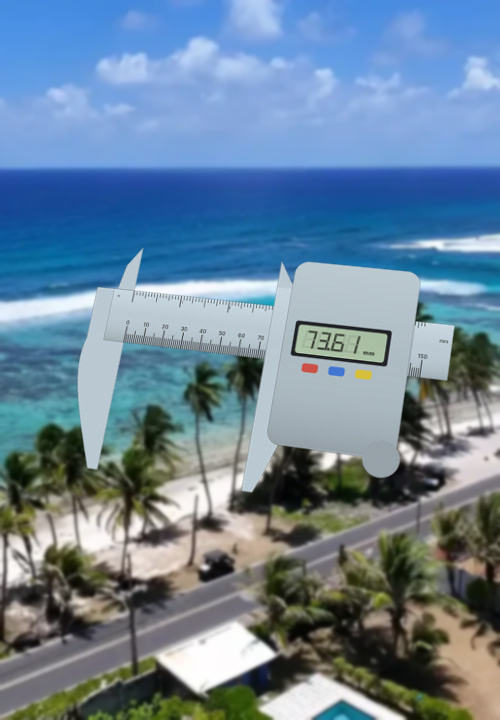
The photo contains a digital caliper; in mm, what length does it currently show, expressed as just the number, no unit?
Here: 73.61
